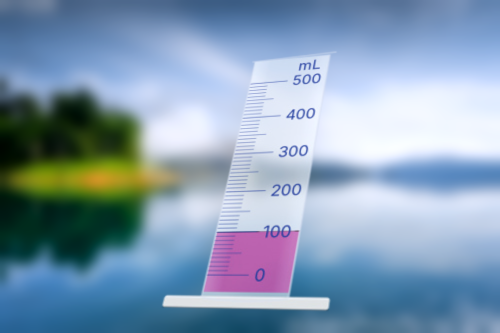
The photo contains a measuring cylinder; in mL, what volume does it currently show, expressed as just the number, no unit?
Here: 100
